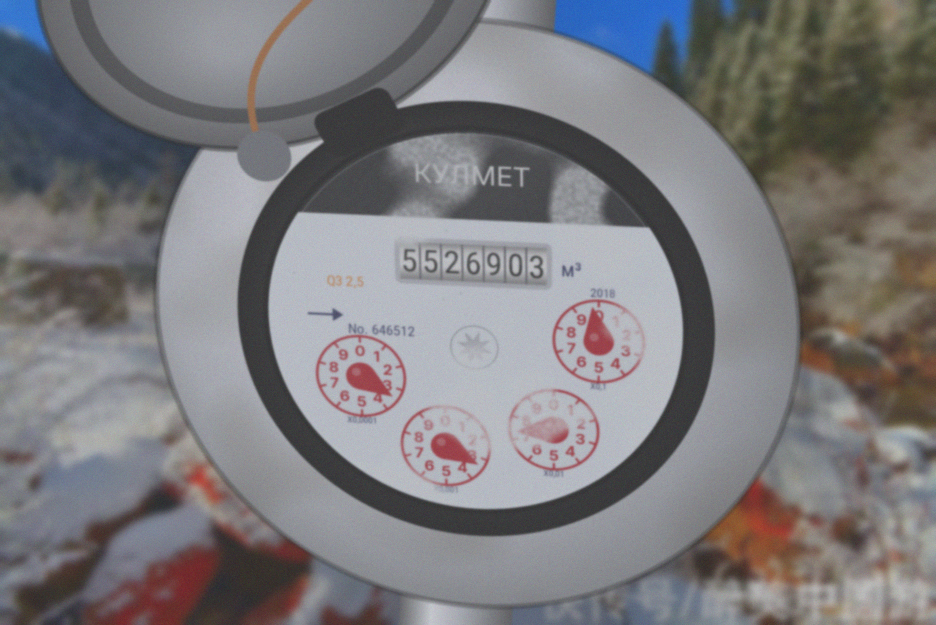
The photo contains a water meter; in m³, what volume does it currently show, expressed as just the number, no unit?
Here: 5526902.9733
